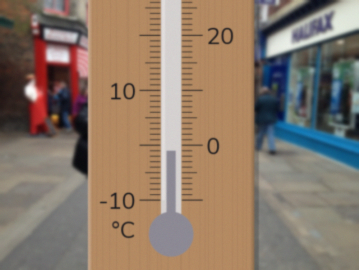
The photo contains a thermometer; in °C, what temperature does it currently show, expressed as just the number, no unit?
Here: -1
